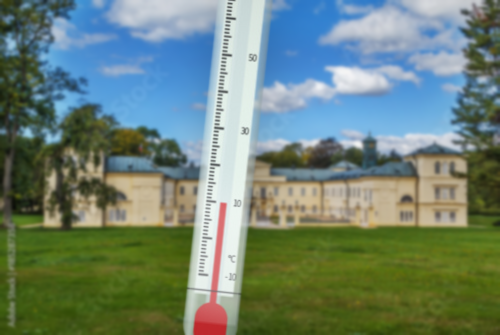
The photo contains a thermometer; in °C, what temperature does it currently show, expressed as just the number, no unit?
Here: 10
